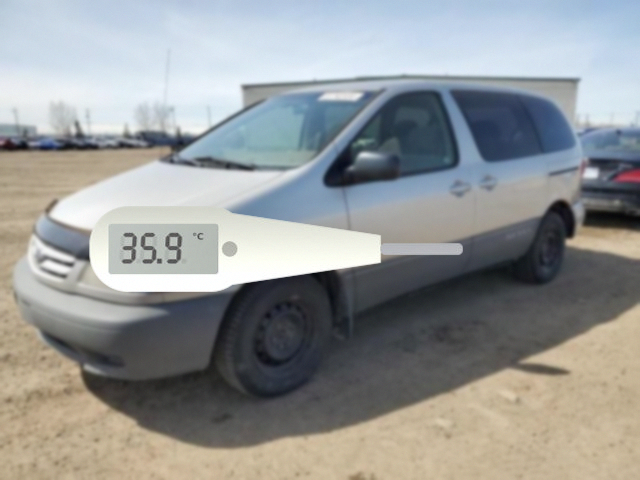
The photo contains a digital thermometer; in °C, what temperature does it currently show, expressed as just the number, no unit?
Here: 35.9
